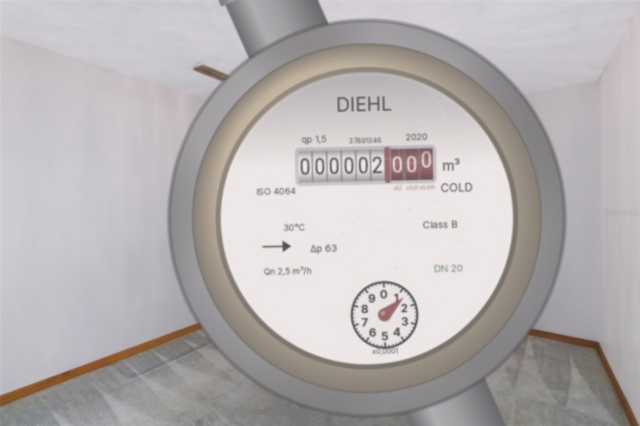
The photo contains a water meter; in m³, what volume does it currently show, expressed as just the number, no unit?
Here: 2.0001
